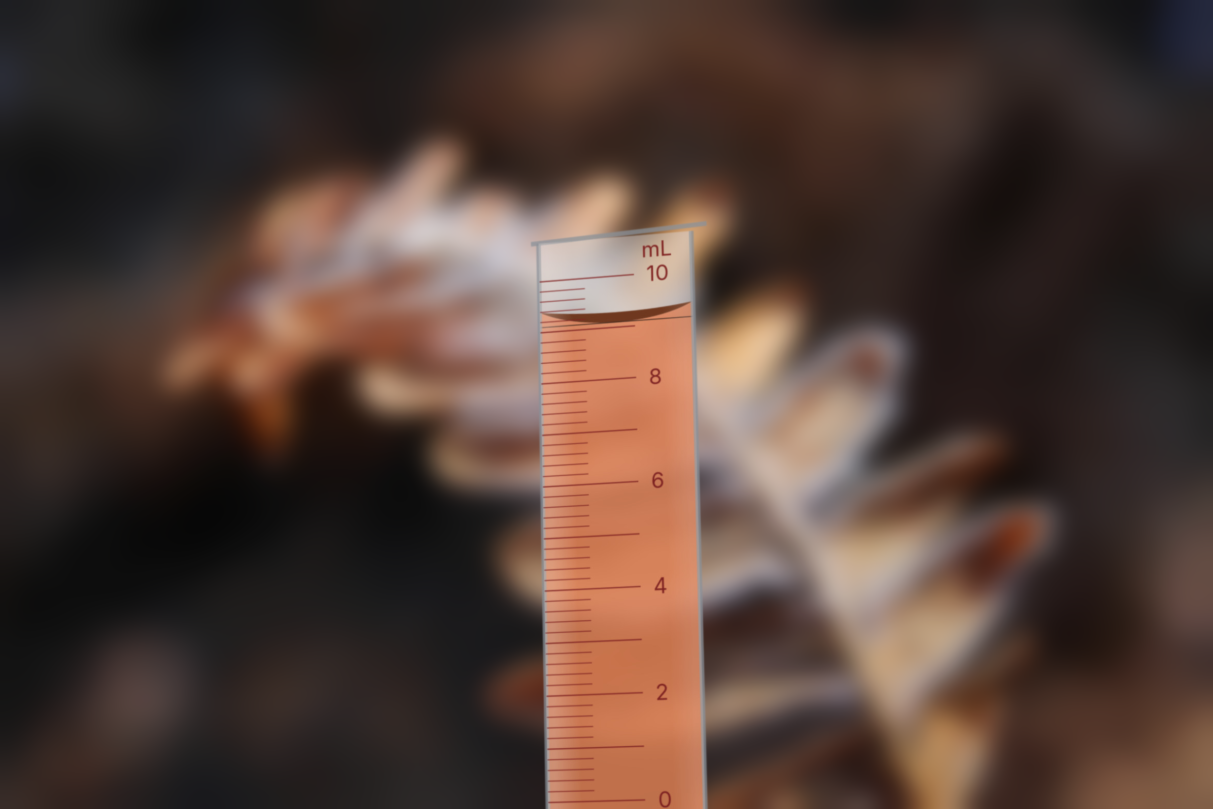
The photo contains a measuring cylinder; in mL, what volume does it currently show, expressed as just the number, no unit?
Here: 9.1
